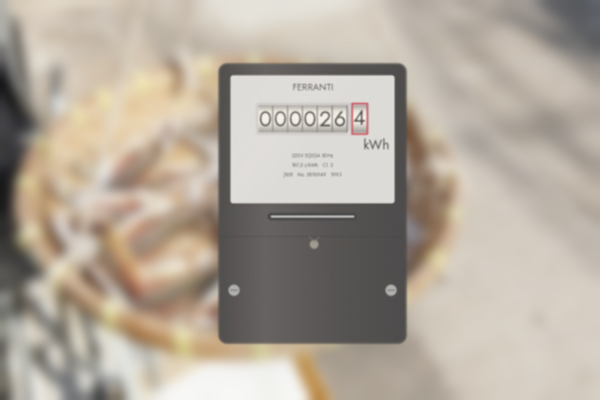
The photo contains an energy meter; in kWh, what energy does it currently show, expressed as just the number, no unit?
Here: 26.4
